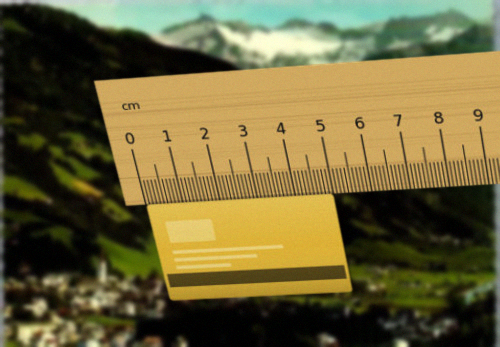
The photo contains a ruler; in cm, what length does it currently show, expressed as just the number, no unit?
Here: 5
